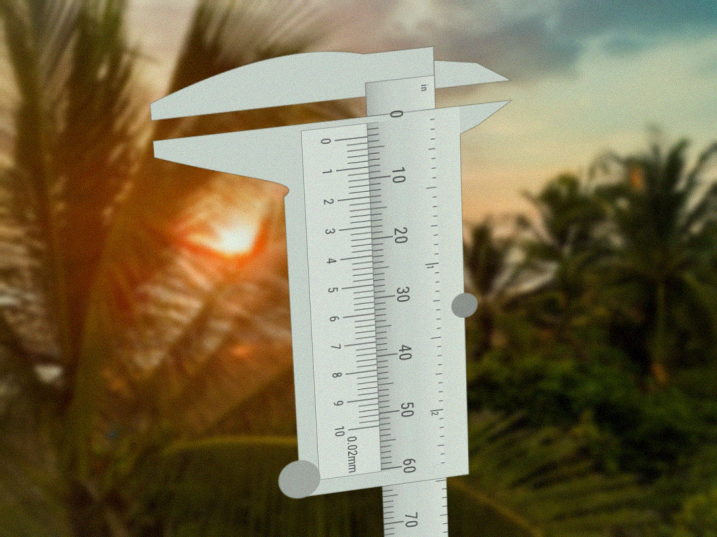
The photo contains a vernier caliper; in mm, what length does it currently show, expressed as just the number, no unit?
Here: 3.2
